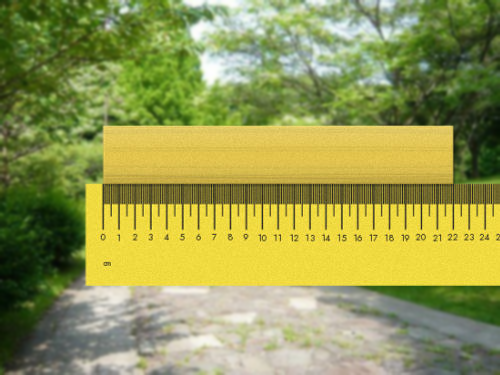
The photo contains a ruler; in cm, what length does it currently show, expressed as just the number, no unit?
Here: 22
